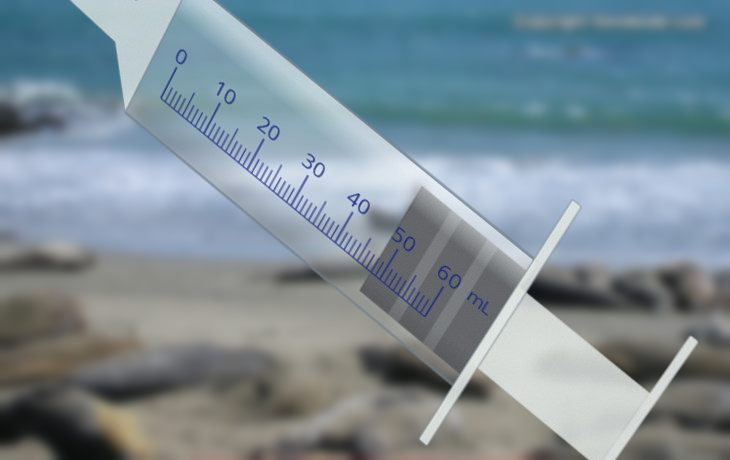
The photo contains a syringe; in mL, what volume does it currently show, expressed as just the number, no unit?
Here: 48
